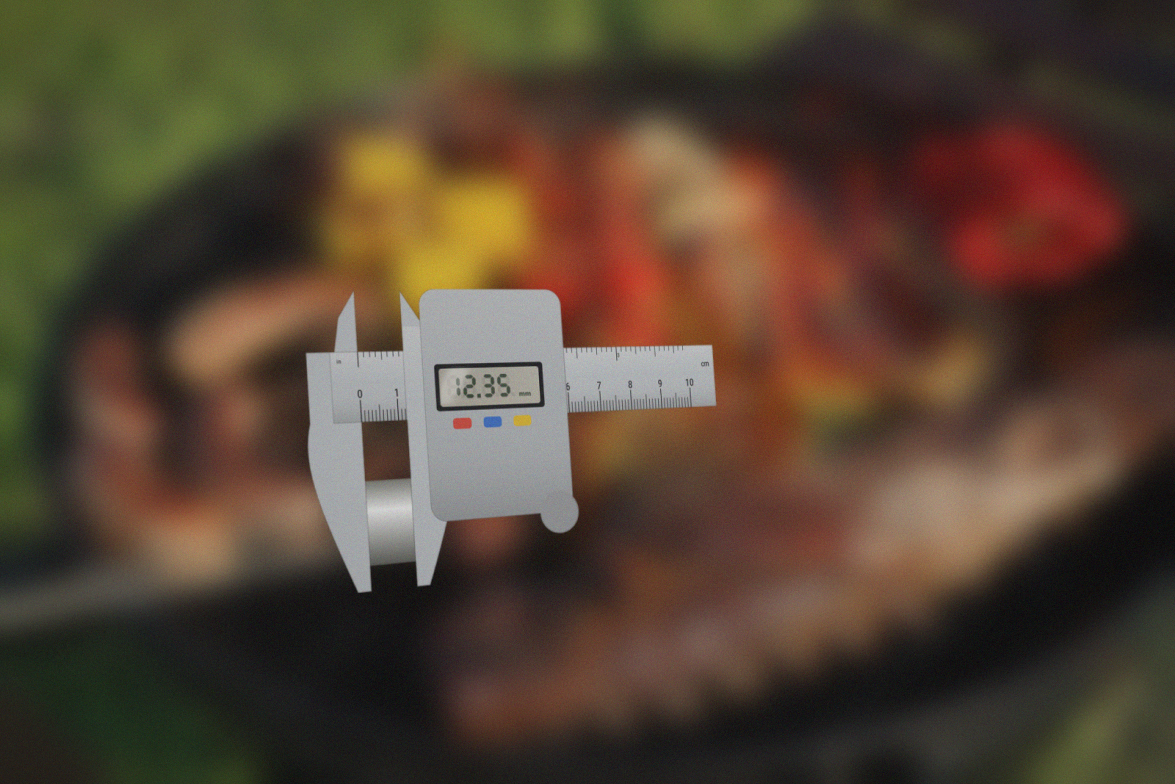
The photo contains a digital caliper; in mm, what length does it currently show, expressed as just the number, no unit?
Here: 12.35
